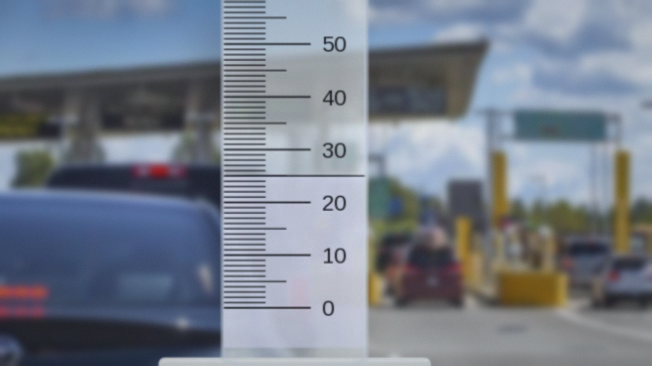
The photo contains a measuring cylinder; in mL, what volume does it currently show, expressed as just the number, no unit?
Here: 25
